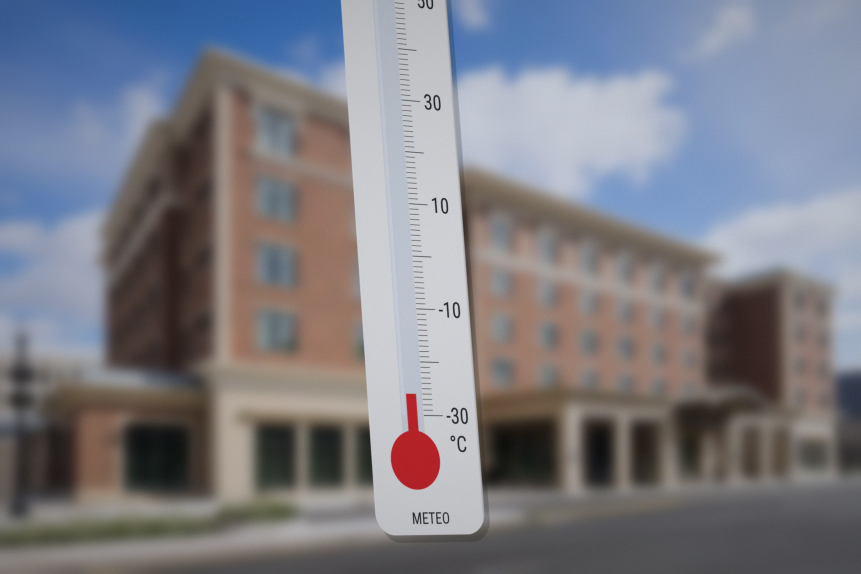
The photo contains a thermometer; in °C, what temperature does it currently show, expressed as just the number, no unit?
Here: -26
